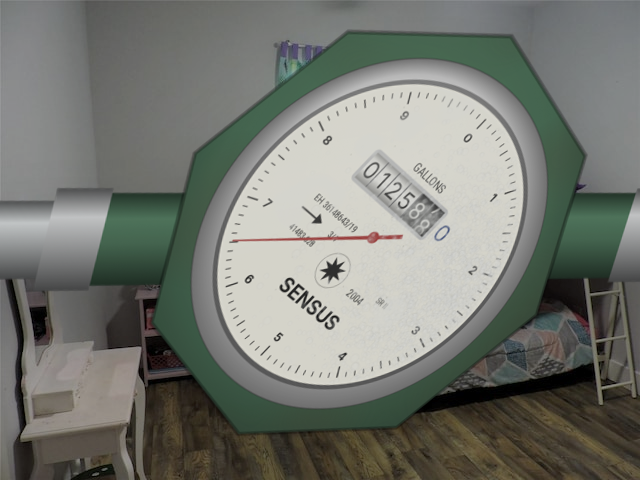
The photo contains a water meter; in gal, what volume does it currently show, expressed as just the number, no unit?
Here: 125876.5
